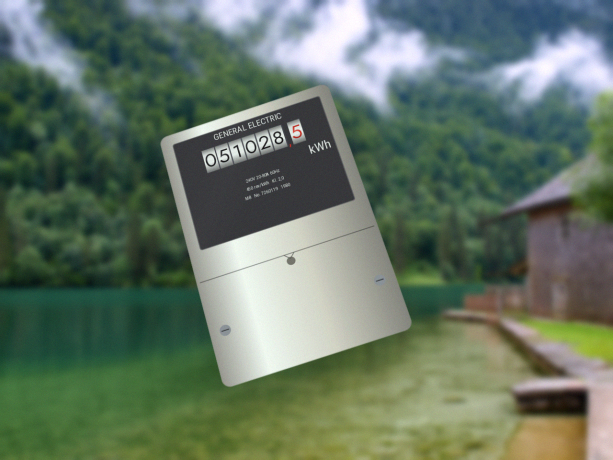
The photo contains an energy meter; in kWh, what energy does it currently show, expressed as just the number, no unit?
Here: 51028.5
